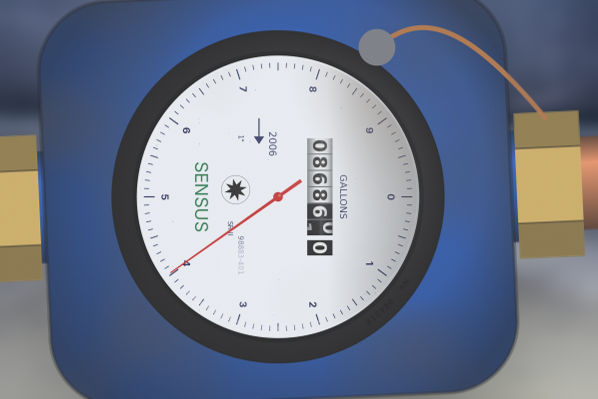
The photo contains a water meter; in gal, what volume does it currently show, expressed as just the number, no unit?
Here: 868604.0
